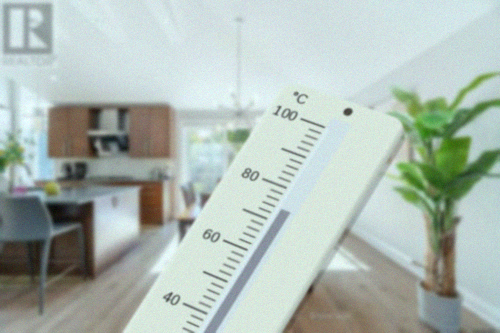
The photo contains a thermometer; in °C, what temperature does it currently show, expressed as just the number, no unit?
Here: 74
